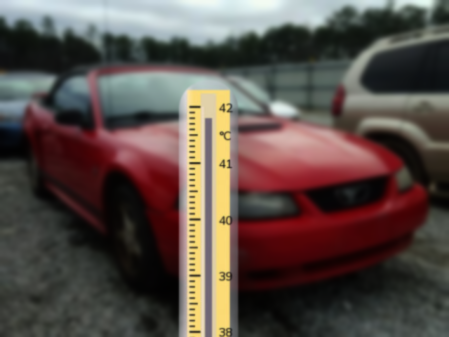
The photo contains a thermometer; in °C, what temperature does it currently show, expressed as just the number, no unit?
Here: 41.8
